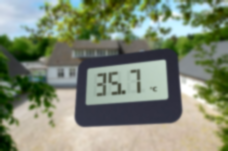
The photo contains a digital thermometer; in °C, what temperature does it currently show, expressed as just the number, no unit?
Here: 35.7
